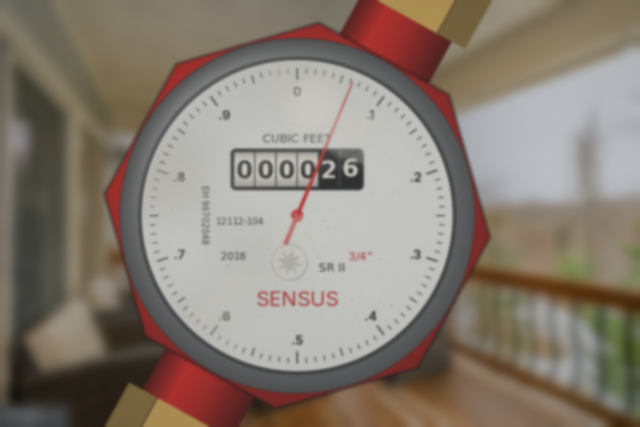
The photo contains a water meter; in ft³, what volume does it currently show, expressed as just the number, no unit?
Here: 26.06
